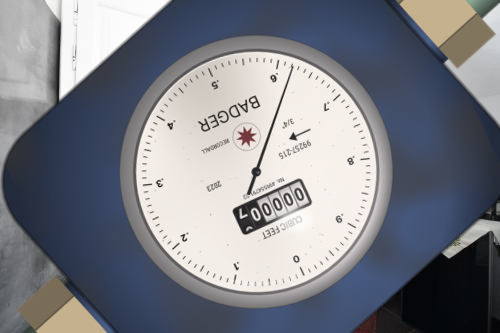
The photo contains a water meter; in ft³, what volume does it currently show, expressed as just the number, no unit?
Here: 6.62
